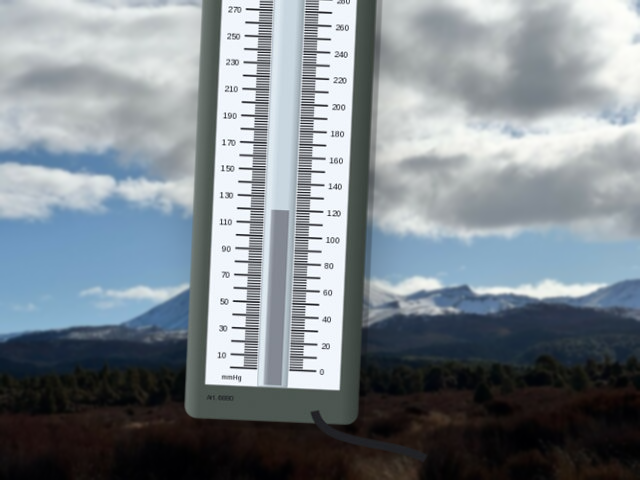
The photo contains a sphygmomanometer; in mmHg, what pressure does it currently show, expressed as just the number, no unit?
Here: 120
